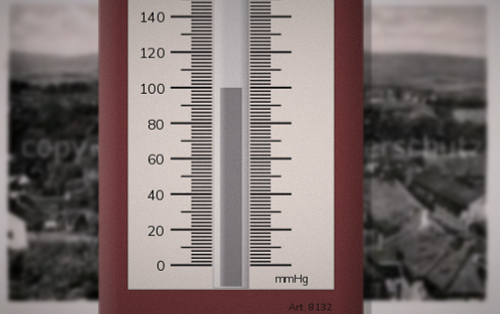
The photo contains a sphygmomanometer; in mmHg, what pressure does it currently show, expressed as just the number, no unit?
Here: 100
